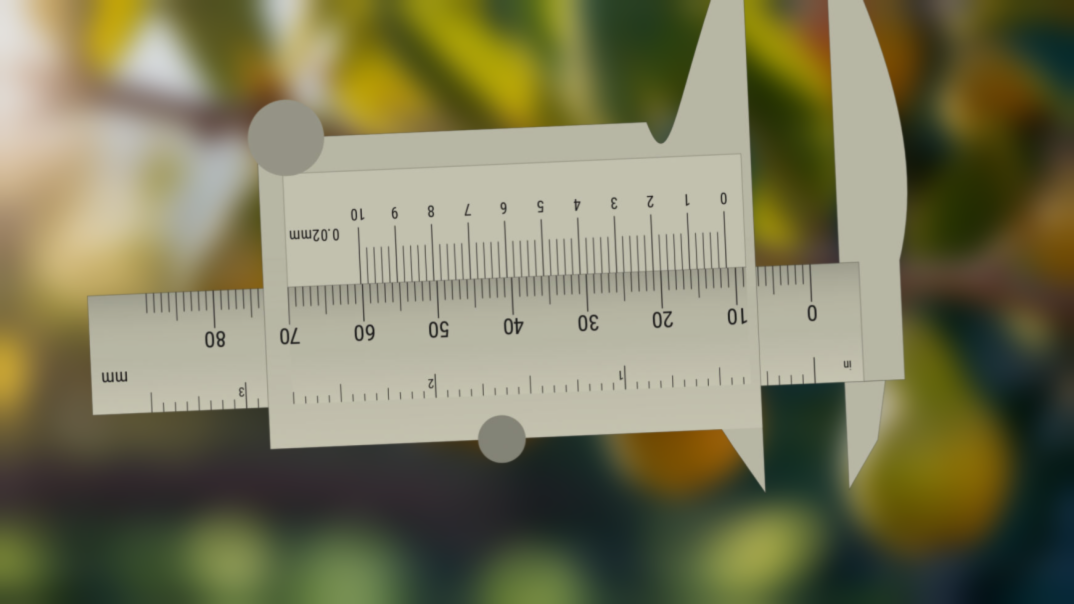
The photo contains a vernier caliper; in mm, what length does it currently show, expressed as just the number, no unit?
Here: 11.2
